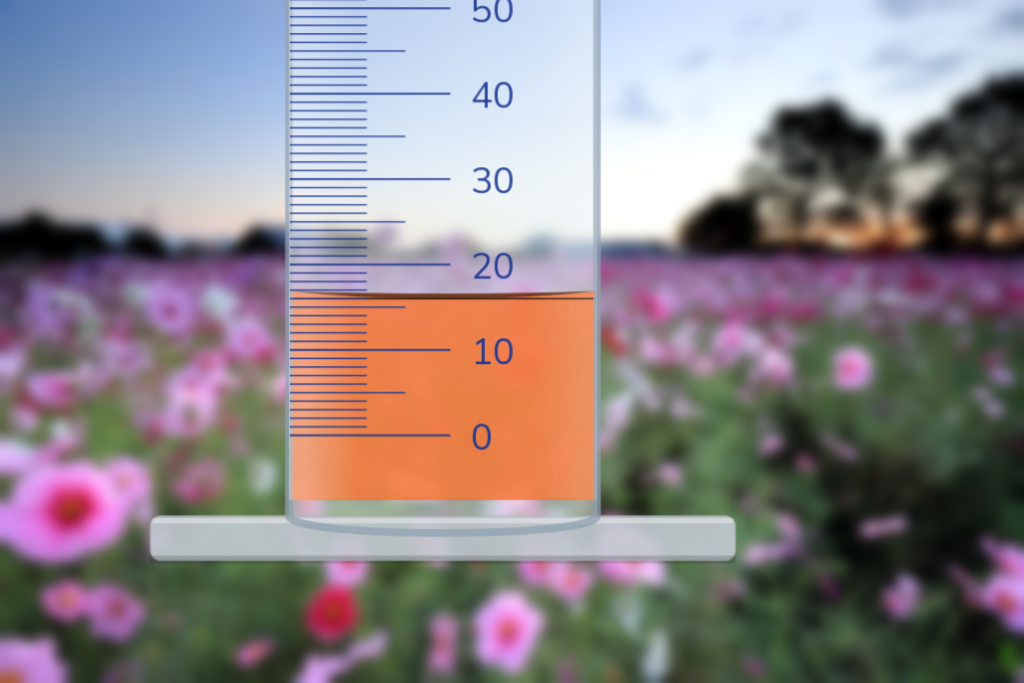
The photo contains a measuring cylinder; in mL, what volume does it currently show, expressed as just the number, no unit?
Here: 16
